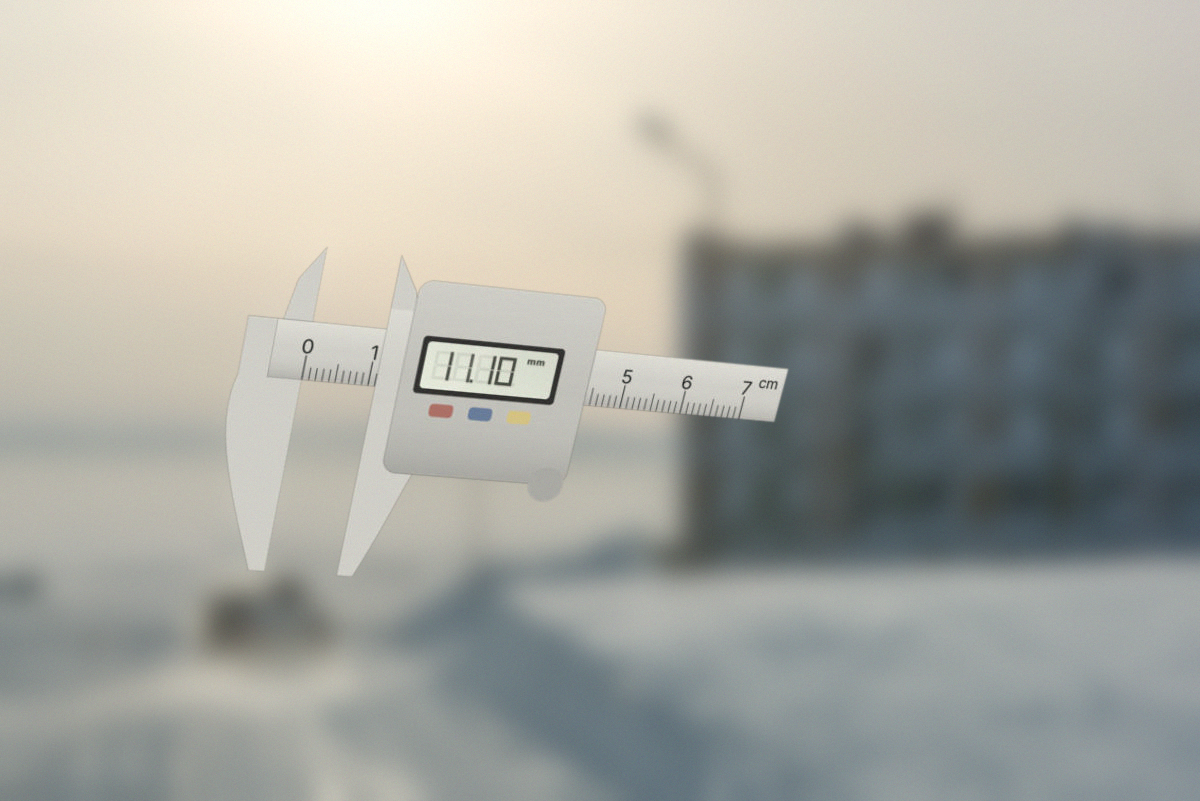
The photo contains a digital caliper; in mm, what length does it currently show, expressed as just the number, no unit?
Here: 11.10
